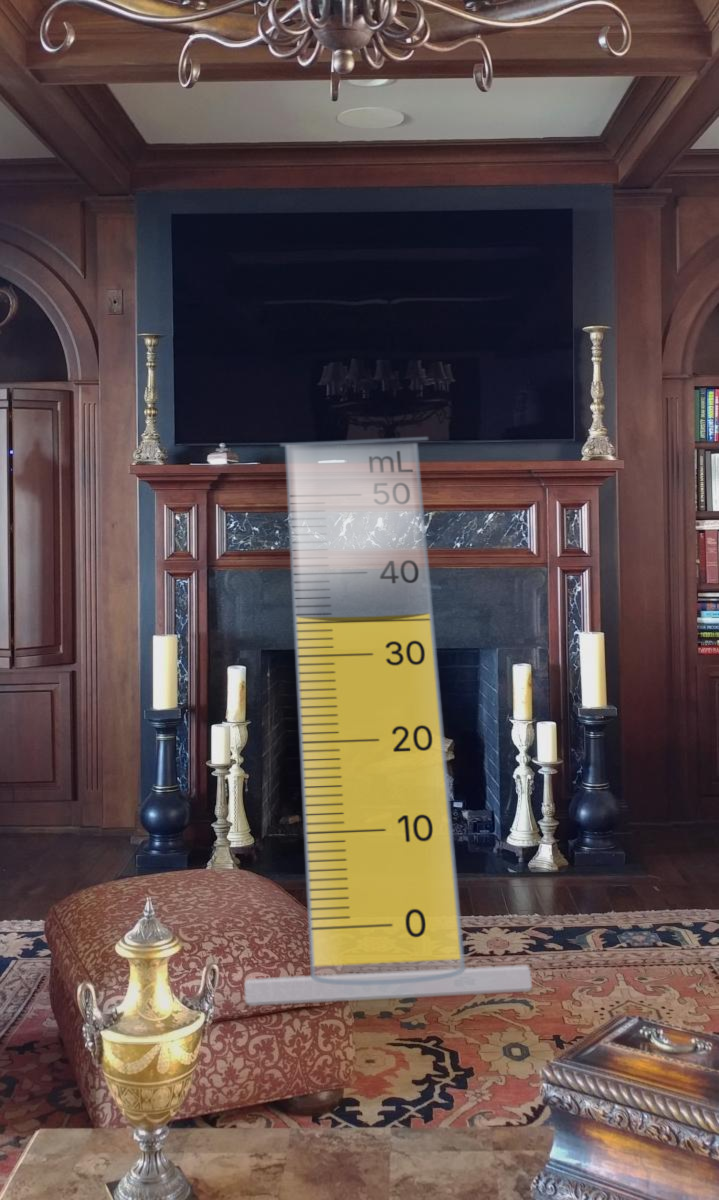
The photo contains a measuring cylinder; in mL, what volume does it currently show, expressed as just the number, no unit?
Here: 34
